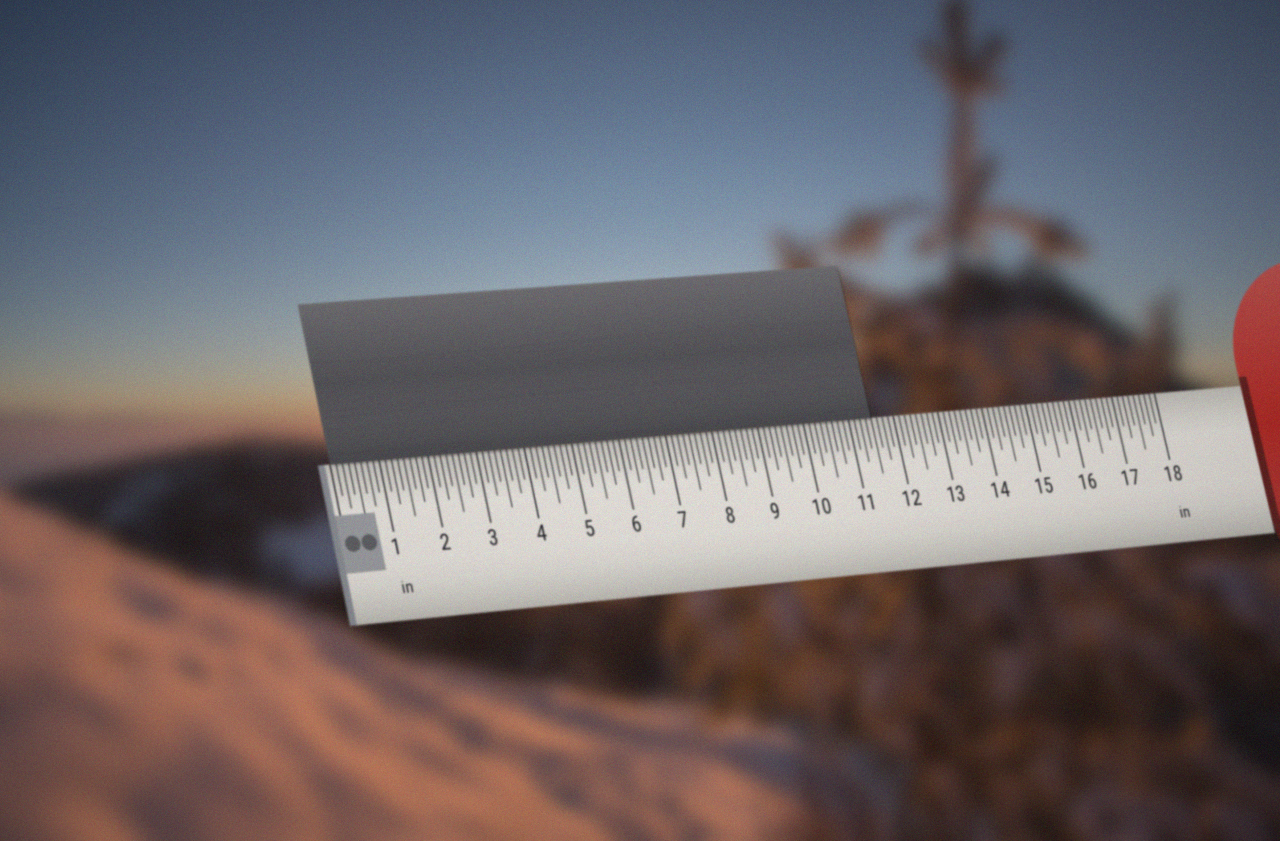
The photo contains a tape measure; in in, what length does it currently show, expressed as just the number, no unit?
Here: 11.5
